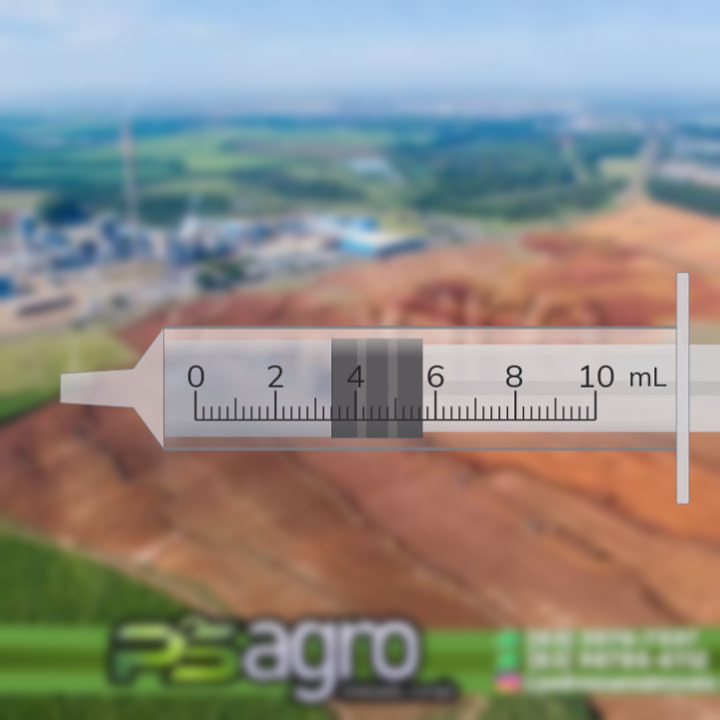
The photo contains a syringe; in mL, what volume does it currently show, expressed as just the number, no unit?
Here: 3.4
